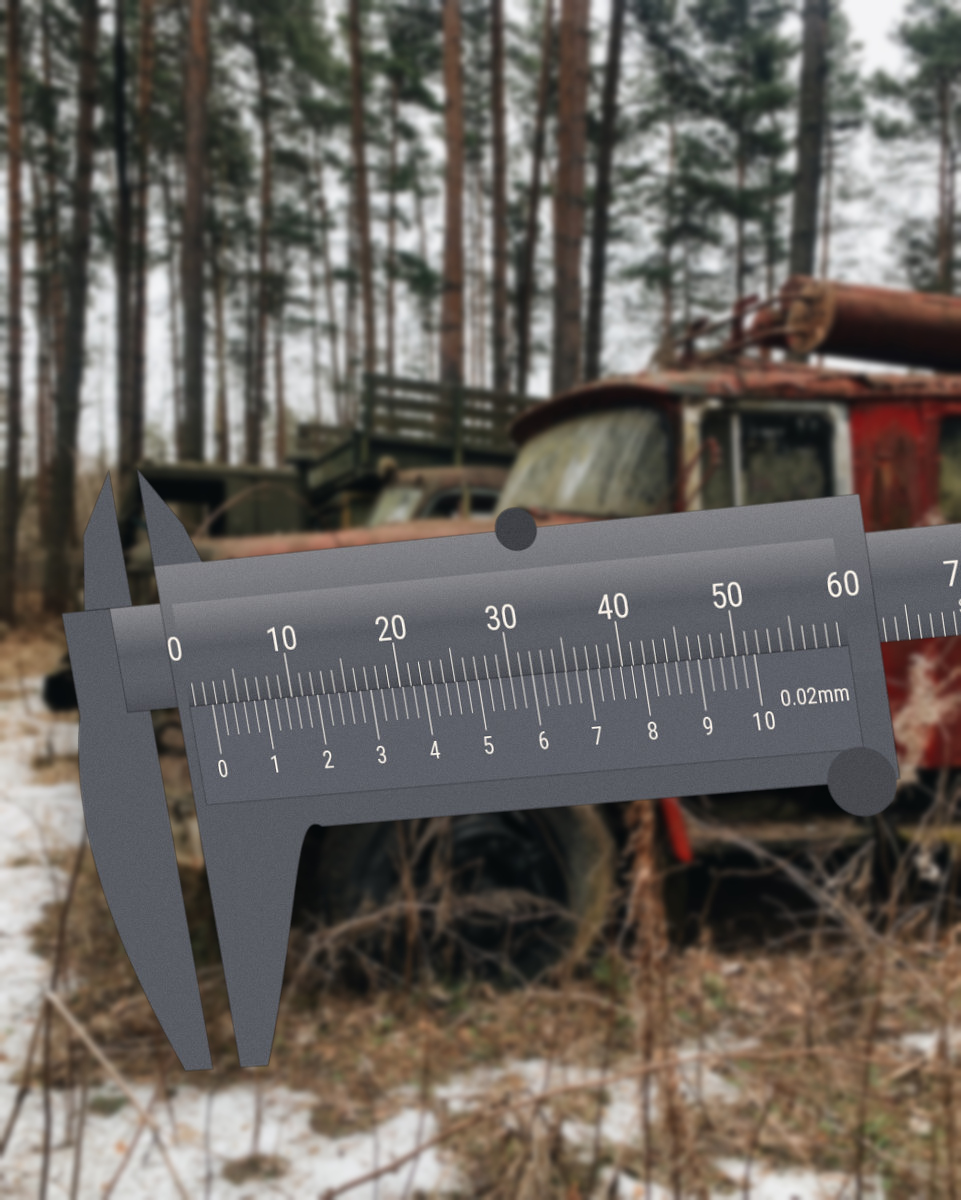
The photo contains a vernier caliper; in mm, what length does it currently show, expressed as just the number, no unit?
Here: 2.6
